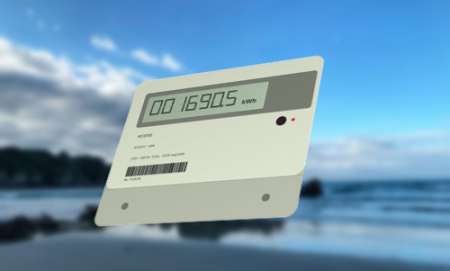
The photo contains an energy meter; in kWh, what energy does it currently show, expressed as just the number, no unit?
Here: 1690.5
